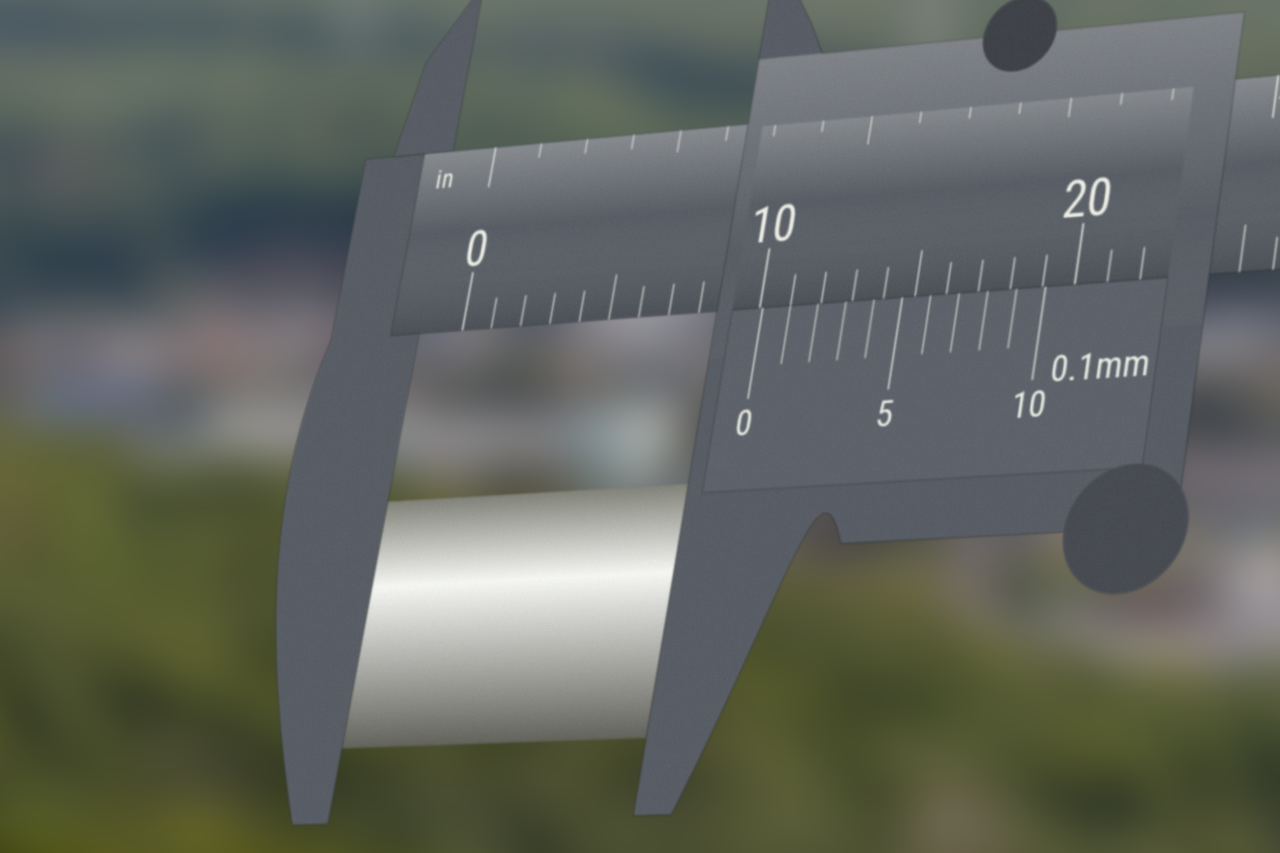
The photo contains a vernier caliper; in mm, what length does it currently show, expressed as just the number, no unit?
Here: 10.1
